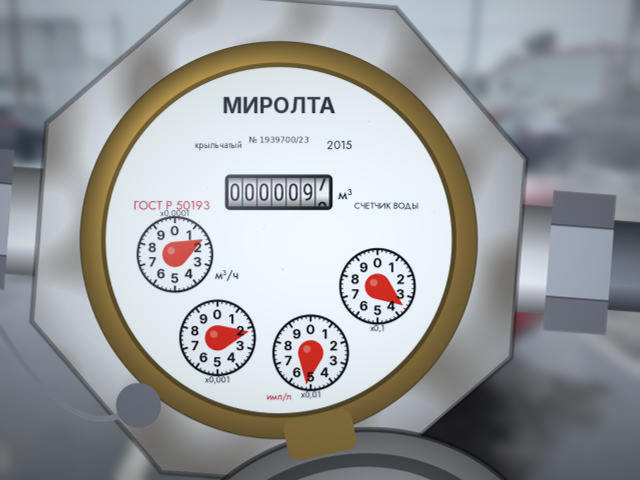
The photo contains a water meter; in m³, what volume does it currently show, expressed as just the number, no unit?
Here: 97.3521
